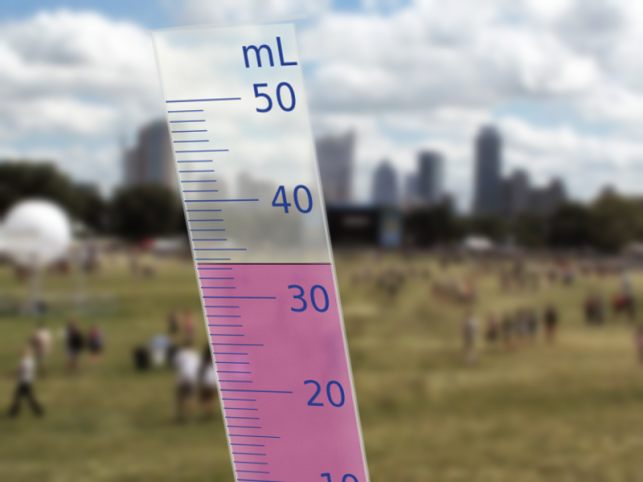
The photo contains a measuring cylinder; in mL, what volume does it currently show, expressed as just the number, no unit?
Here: 33.5
